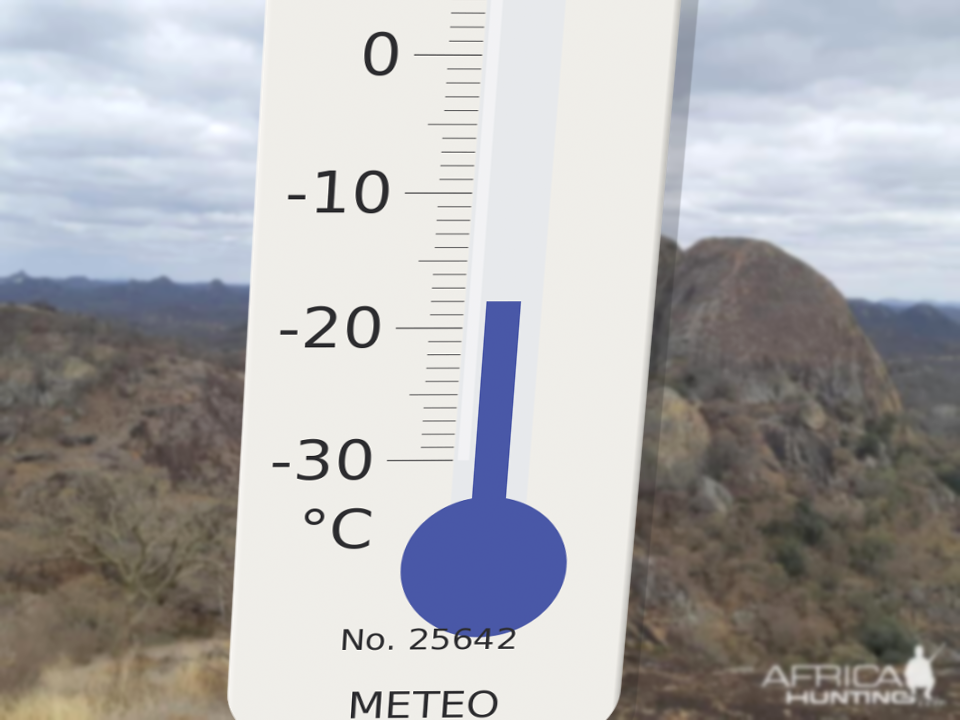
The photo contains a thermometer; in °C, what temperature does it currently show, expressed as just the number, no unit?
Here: -18
